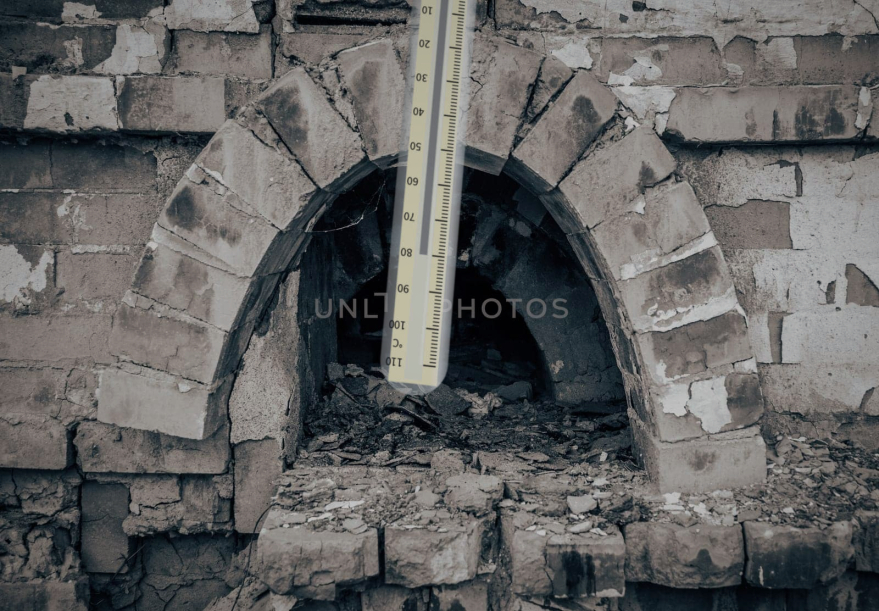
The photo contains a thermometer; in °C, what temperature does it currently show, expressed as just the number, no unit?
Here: 80
